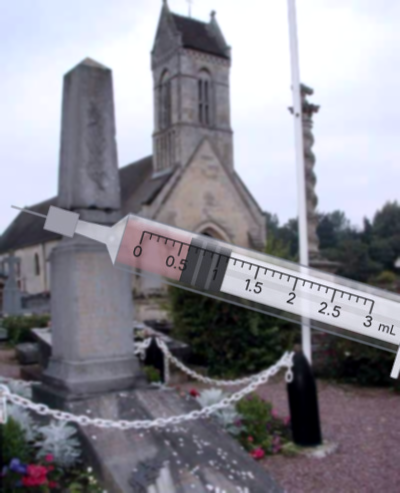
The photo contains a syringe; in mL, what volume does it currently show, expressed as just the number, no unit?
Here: 0.6
